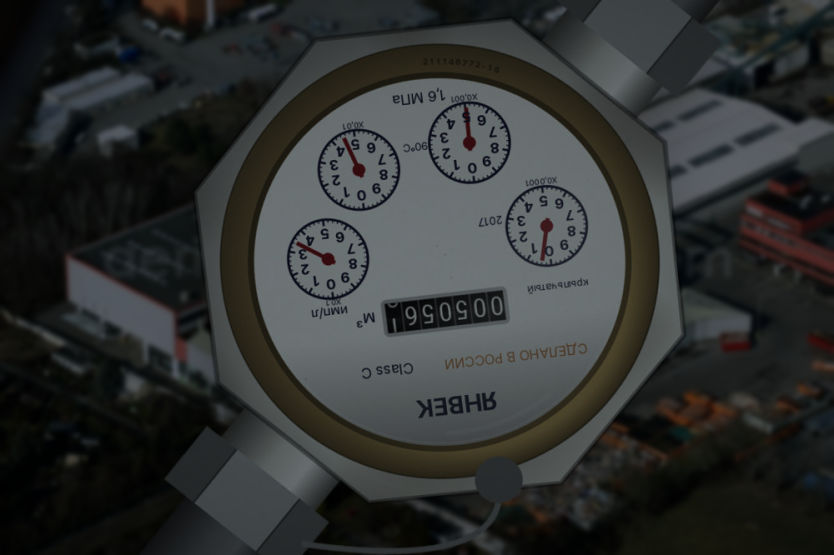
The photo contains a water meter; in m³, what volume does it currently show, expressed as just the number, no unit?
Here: 50561.3450
